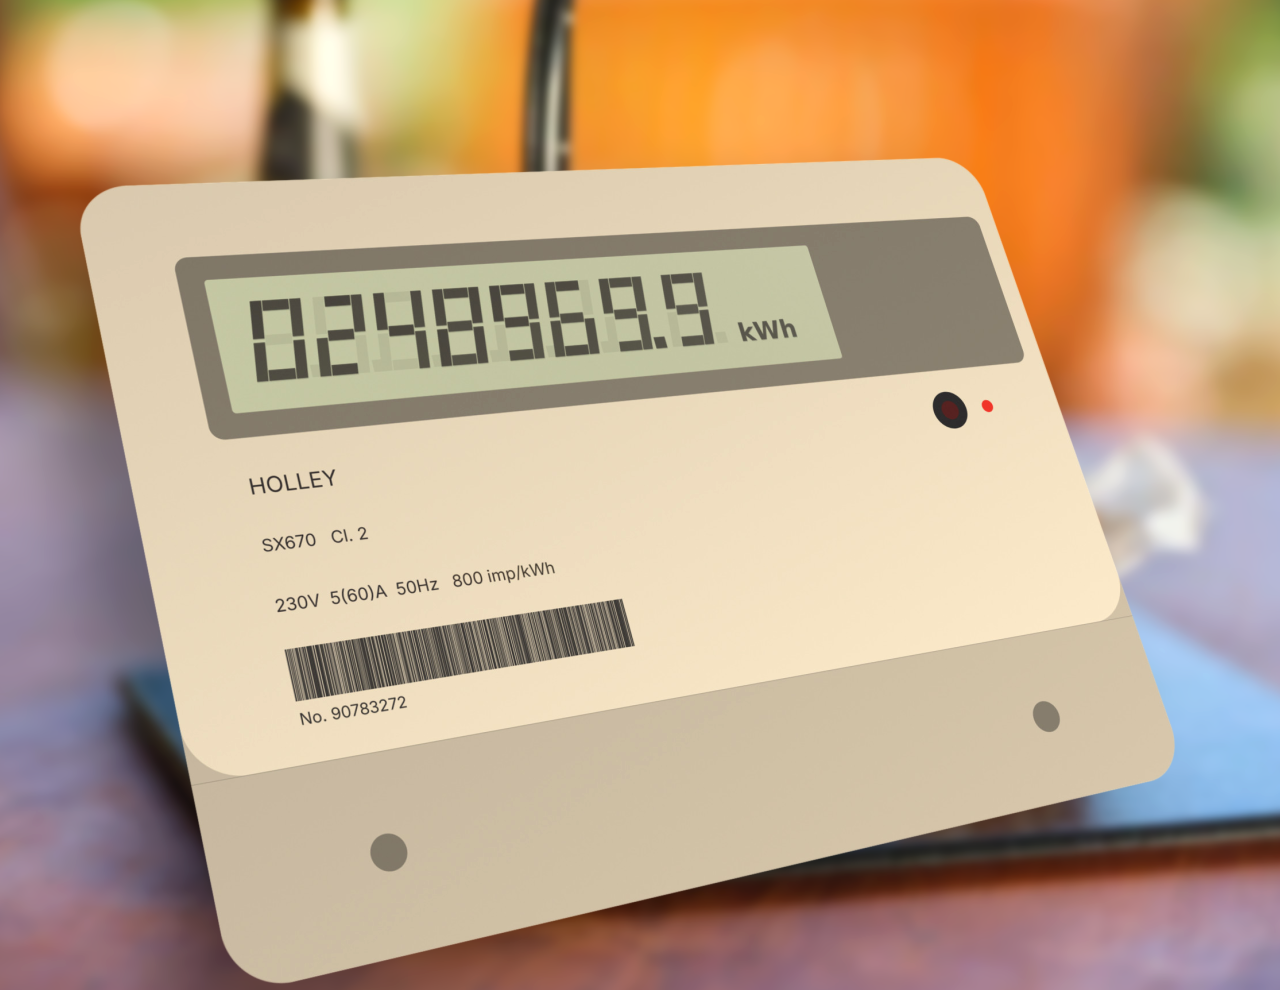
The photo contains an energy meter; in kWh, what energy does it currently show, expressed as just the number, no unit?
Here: 248969.9
